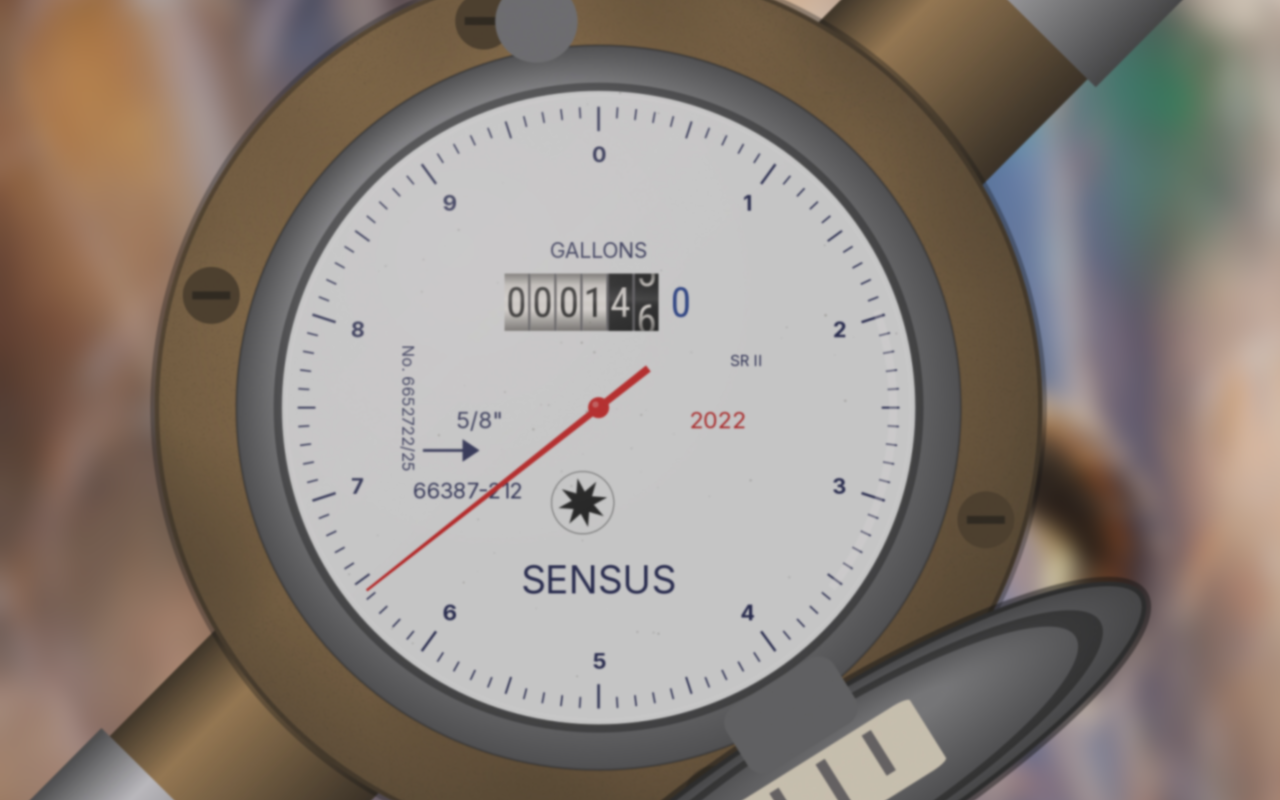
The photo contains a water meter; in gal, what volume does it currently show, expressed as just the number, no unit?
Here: 1456.4
